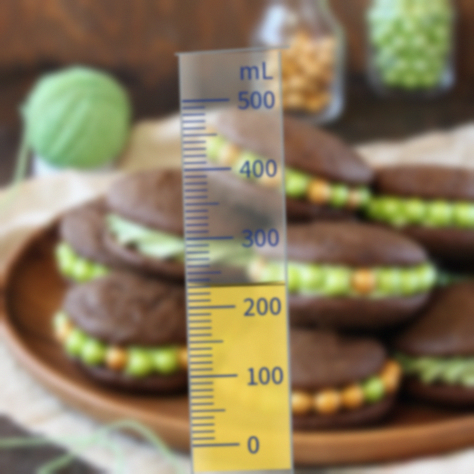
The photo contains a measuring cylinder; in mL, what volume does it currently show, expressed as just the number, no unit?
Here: 230
